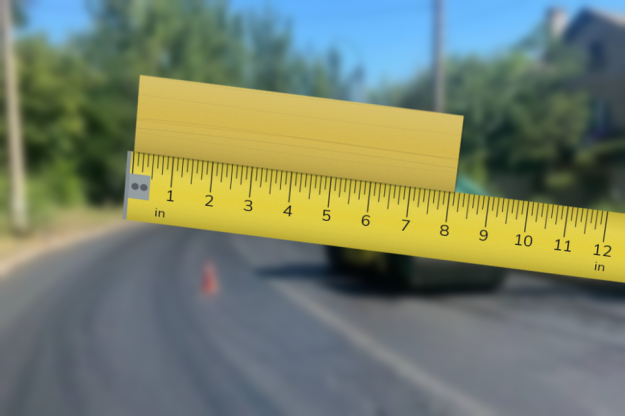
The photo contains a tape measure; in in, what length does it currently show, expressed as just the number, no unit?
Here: 8.125
